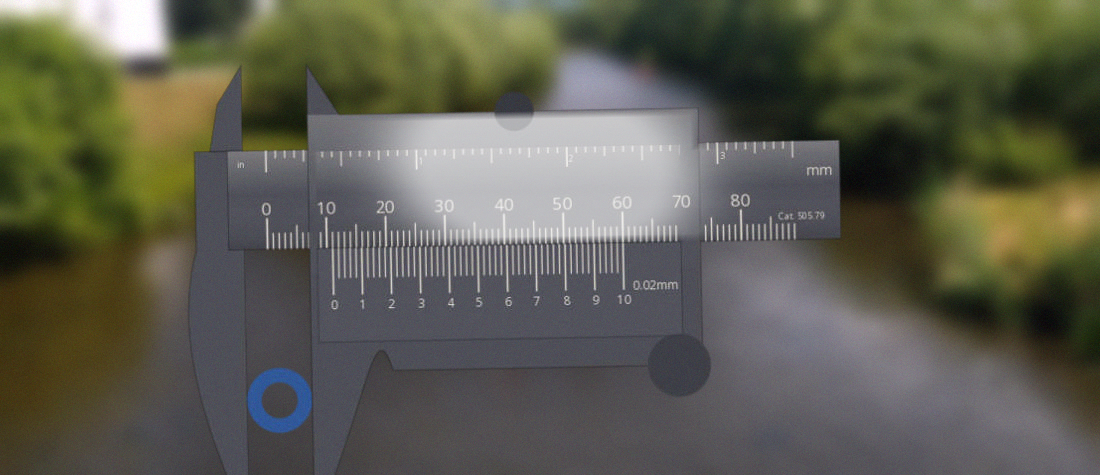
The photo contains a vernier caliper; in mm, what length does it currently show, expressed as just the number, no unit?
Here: 11.0
